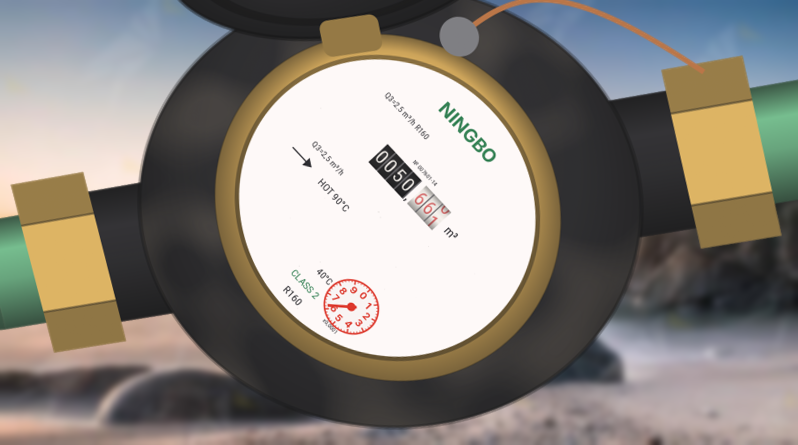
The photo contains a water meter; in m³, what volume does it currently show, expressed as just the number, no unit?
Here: 50.6606
